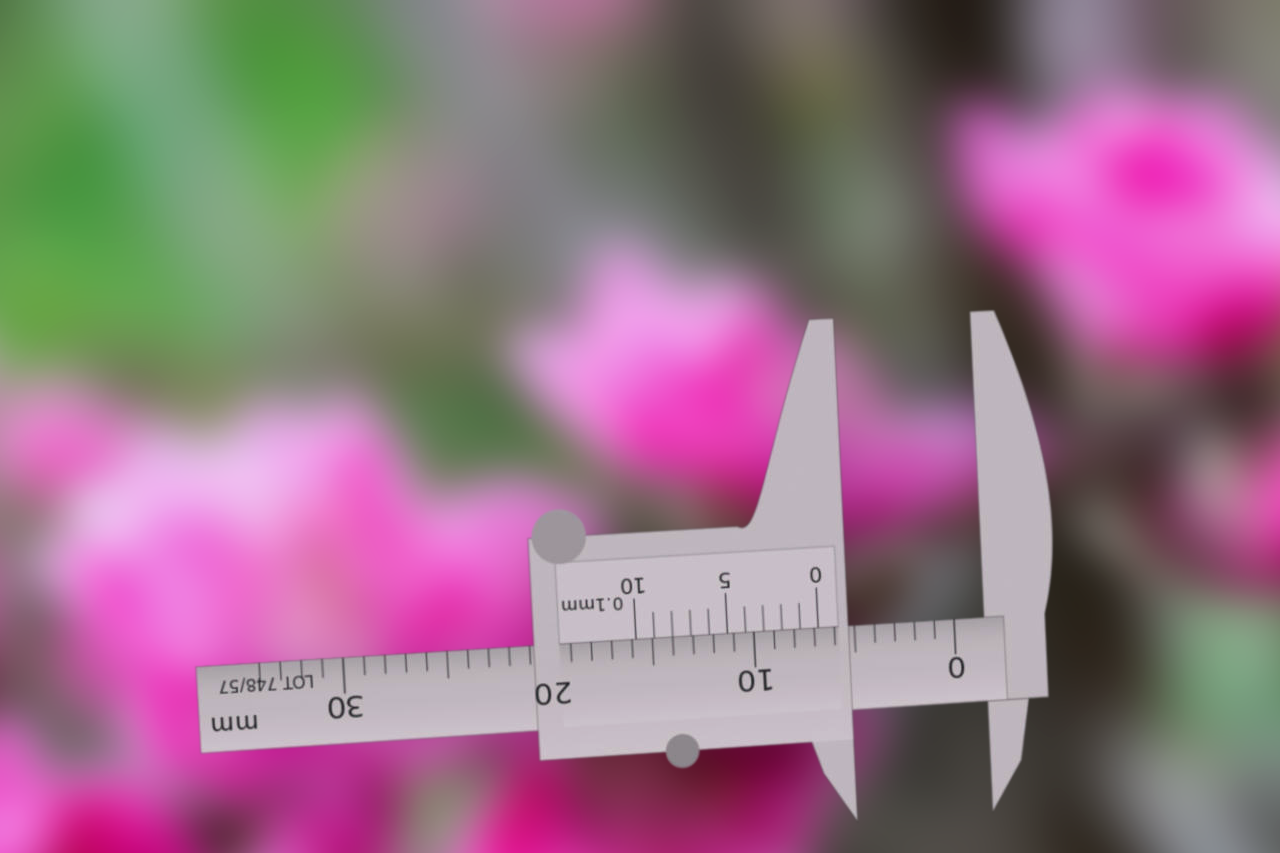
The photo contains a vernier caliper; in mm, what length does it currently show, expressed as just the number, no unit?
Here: 6.8
